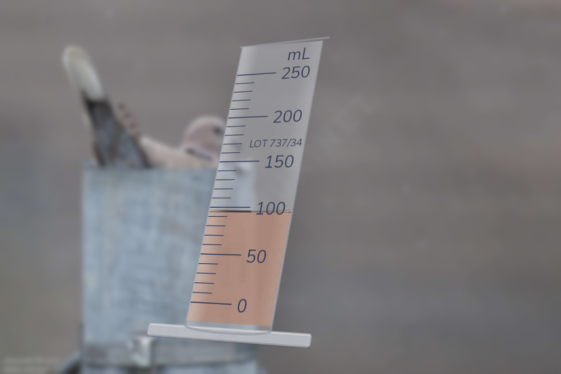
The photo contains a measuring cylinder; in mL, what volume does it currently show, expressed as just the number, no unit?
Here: 95
